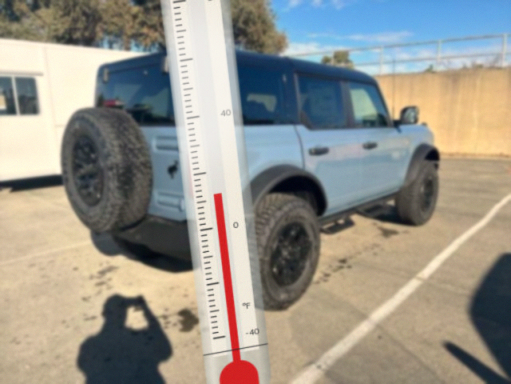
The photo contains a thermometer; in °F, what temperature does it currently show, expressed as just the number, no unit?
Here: 12
